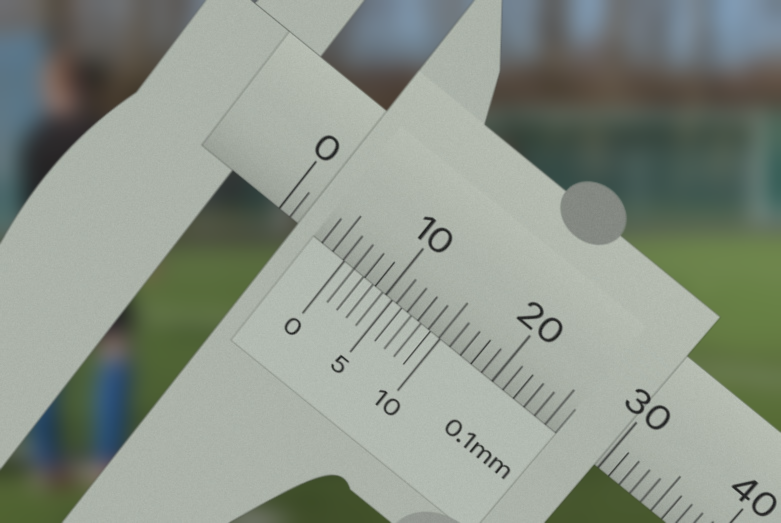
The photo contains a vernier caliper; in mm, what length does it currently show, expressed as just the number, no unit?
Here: 6.1
